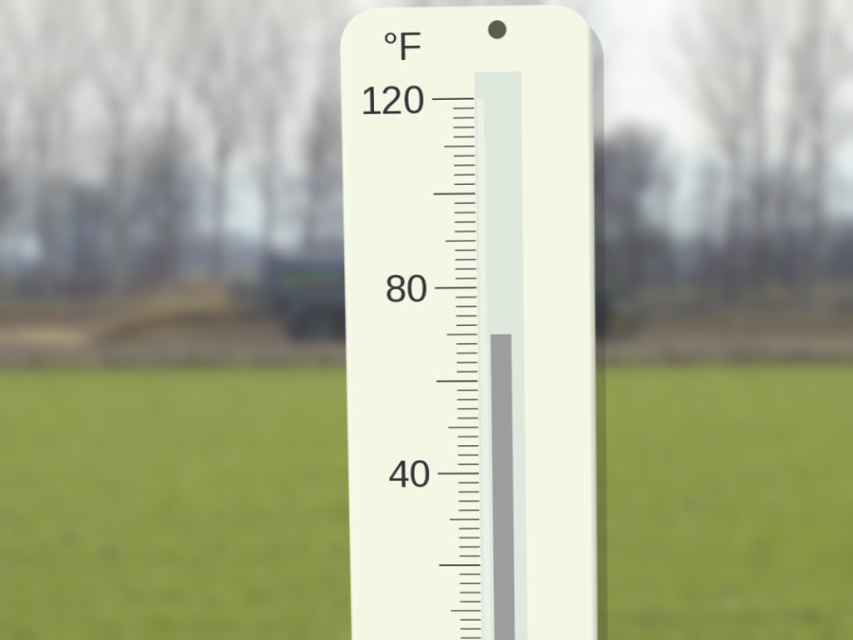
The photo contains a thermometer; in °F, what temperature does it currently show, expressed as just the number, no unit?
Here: 70
